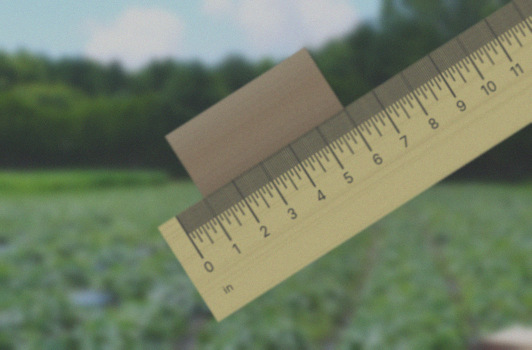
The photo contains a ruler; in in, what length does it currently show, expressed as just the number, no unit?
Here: 5
